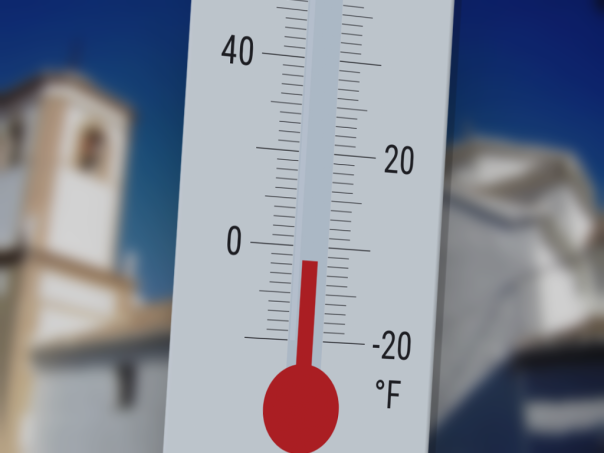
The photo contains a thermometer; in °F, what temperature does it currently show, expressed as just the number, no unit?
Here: -3
